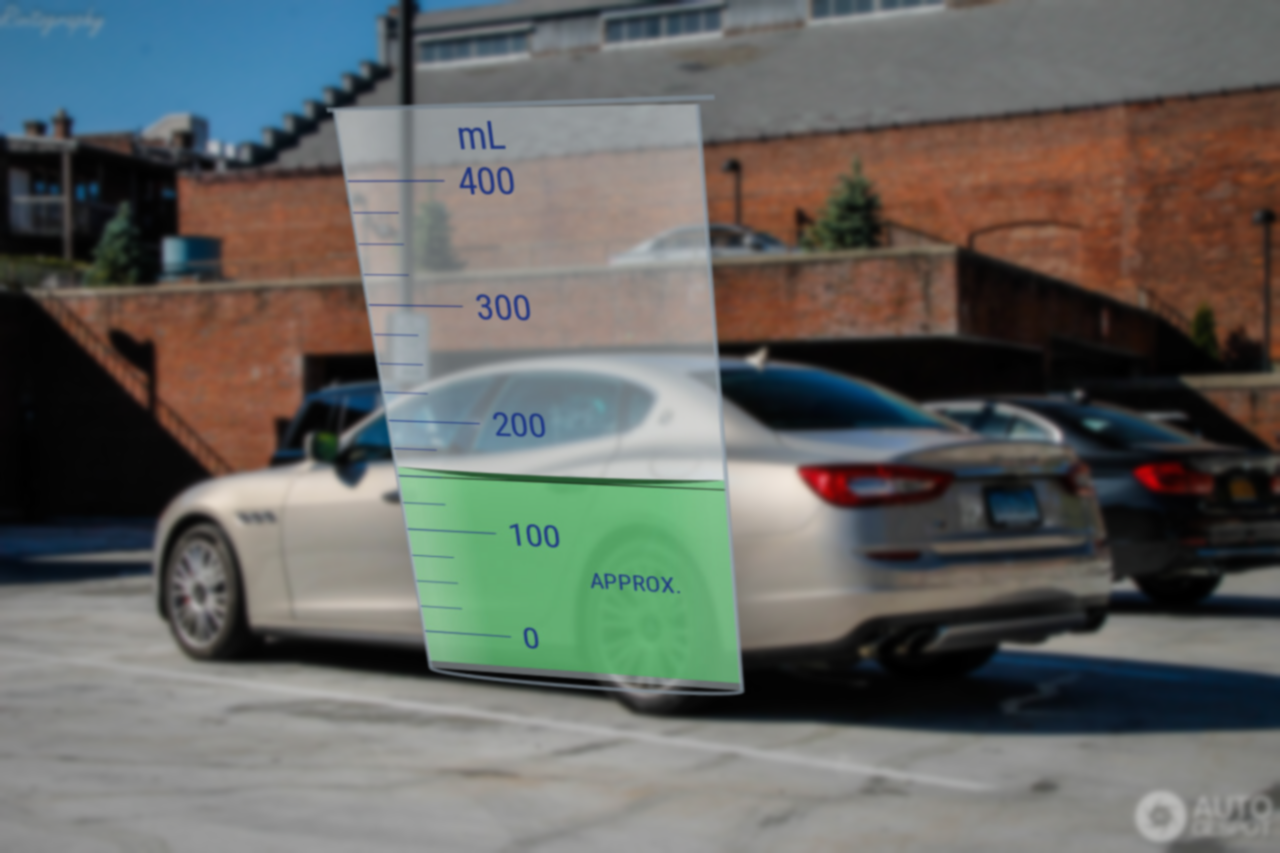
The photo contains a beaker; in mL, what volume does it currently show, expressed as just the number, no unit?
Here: 150
